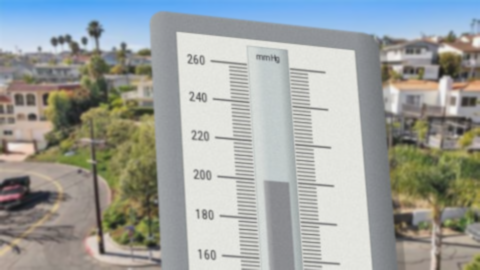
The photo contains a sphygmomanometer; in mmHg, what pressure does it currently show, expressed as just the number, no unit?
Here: 200
